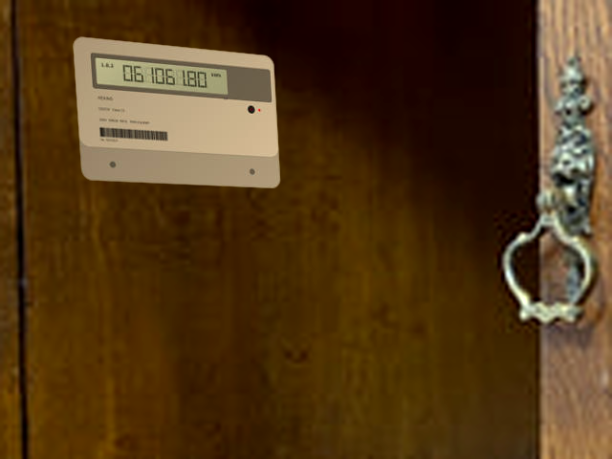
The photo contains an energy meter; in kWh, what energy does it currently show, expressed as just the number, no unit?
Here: 61061.80
